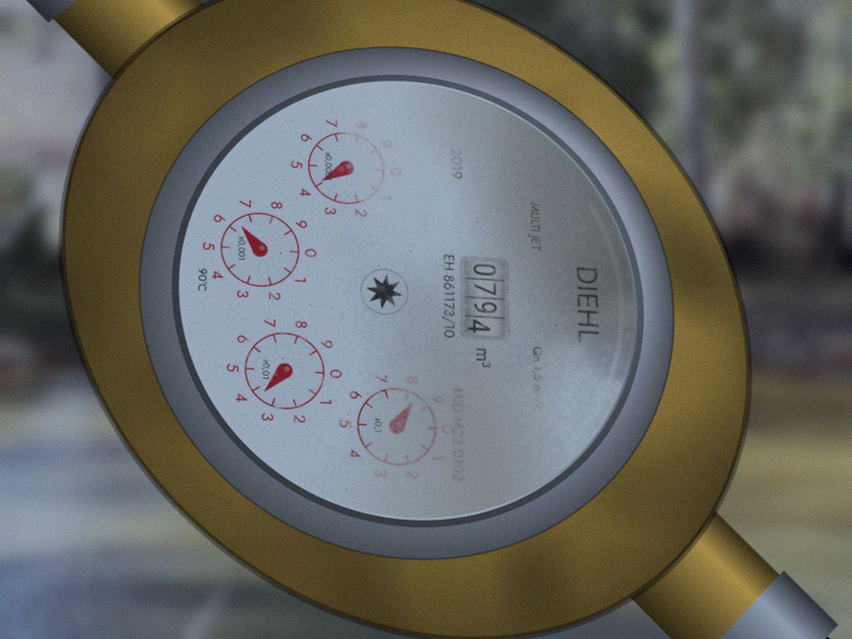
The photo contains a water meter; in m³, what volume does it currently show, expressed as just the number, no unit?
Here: 793.8364
